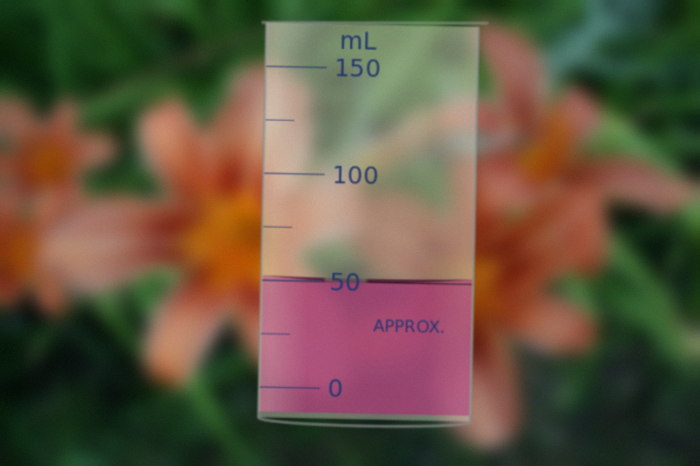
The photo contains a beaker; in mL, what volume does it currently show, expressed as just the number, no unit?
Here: 50
